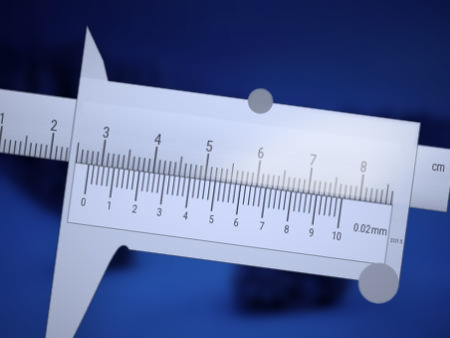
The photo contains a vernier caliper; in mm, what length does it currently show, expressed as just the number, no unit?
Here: 27.5
